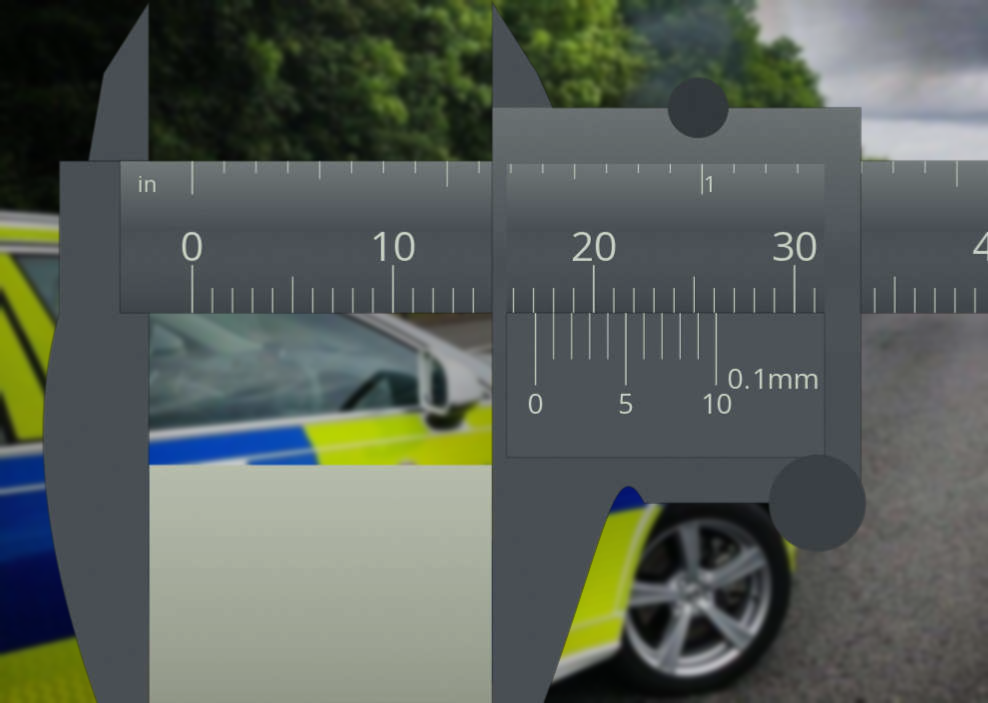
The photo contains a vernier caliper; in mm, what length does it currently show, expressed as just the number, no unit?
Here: 17.1
